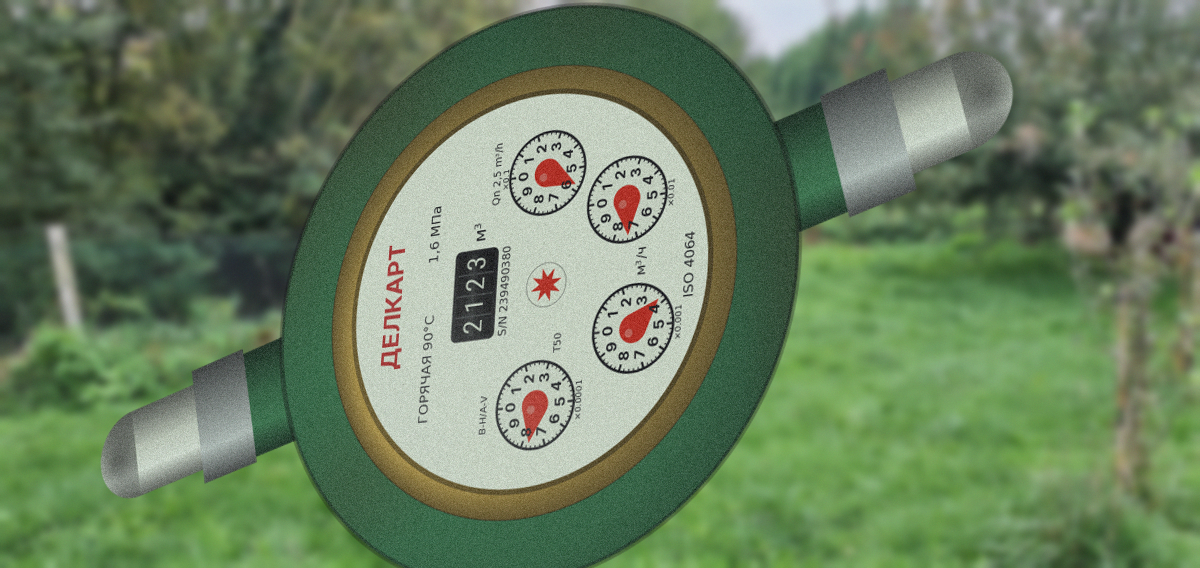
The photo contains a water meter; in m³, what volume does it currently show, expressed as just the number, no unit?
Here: 2123.5737
